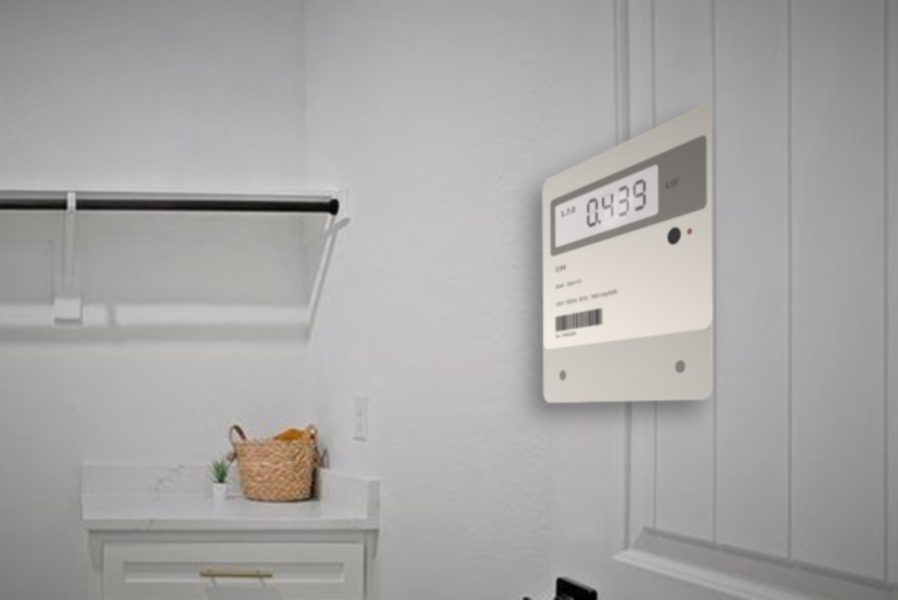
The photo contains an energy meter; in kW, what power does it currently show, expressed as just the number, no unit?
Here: 0.439
